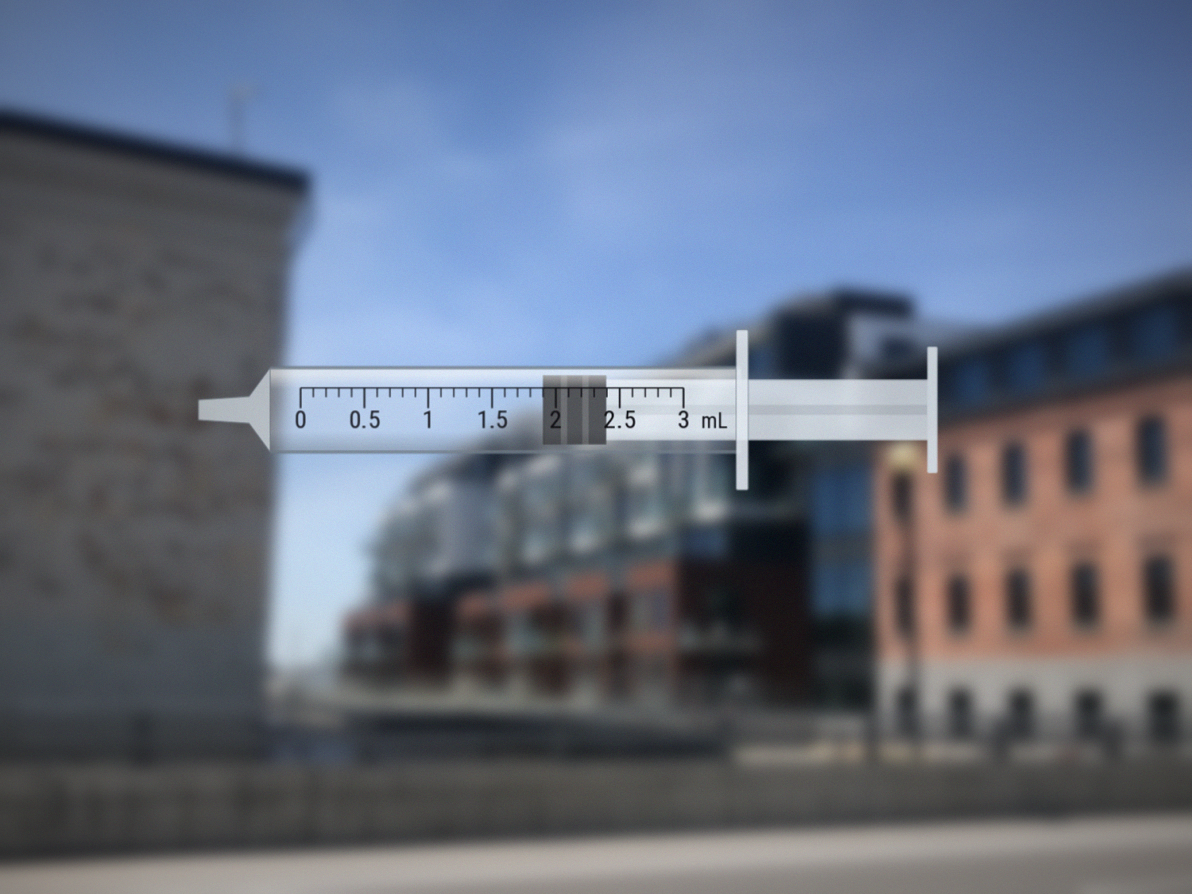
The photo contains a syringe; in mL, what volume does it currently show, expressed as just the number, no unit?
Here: 1.9
